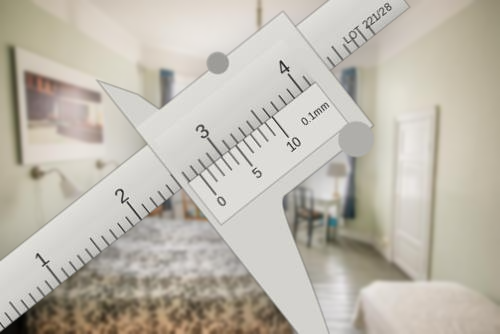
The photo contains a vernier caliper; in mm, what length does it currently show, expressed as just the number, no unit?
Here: 27.2
